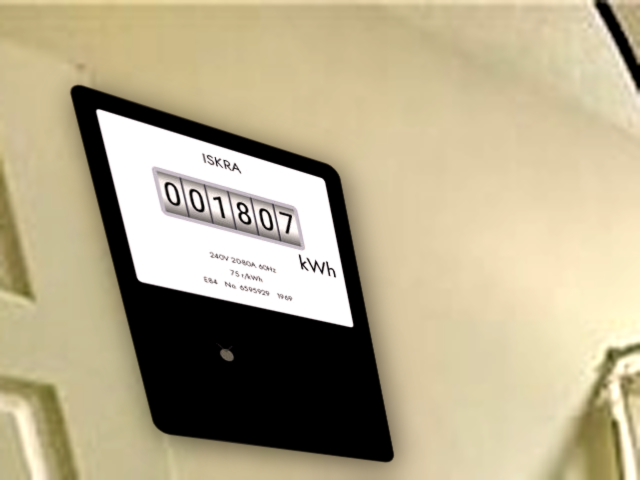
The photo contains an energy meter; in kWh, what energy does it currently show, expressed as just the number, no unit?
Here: 1807
